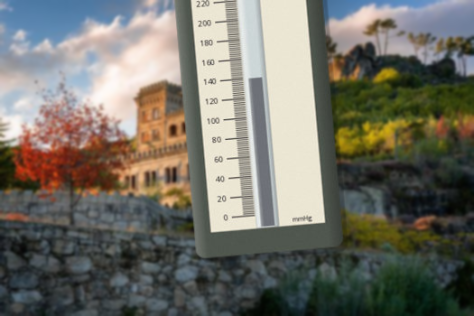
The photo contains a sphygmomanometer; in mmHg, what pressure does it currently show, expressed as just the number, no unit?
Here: 140
